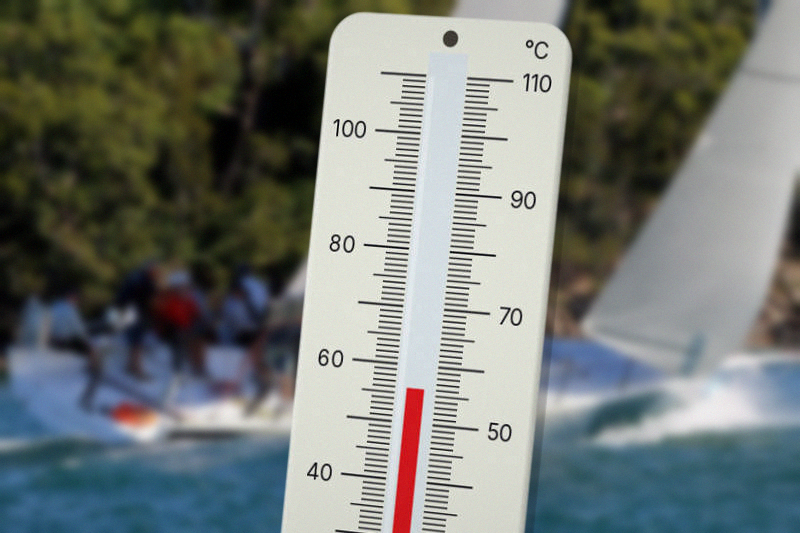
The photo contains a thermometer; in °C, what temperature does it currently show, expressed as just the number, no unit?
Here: 56
